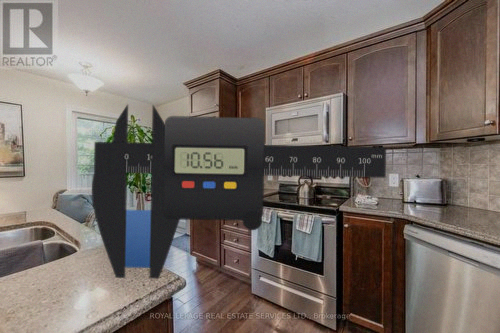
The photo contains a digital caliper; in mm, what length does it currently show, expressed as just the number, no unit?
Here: 10.56
